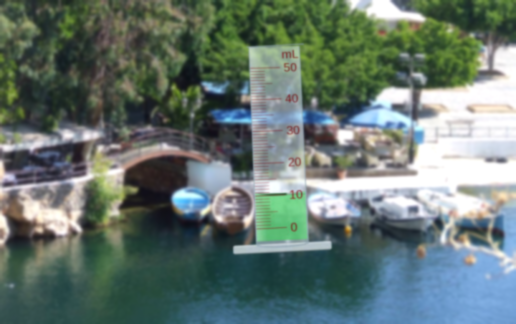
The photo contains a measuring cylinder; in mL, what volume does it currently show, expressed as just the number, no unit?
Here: 10
